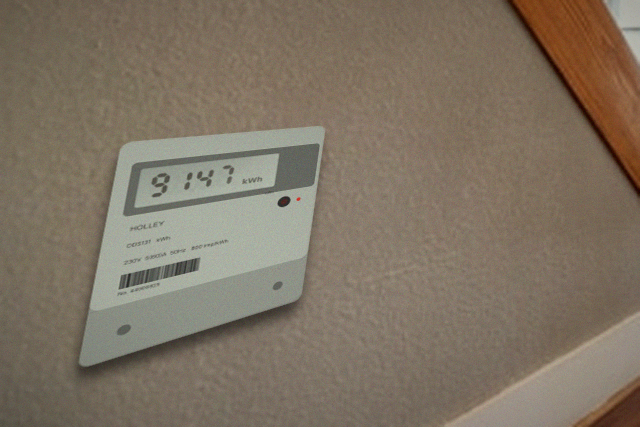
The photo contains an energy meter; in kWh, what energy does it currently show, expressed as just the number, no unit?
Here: 9147
